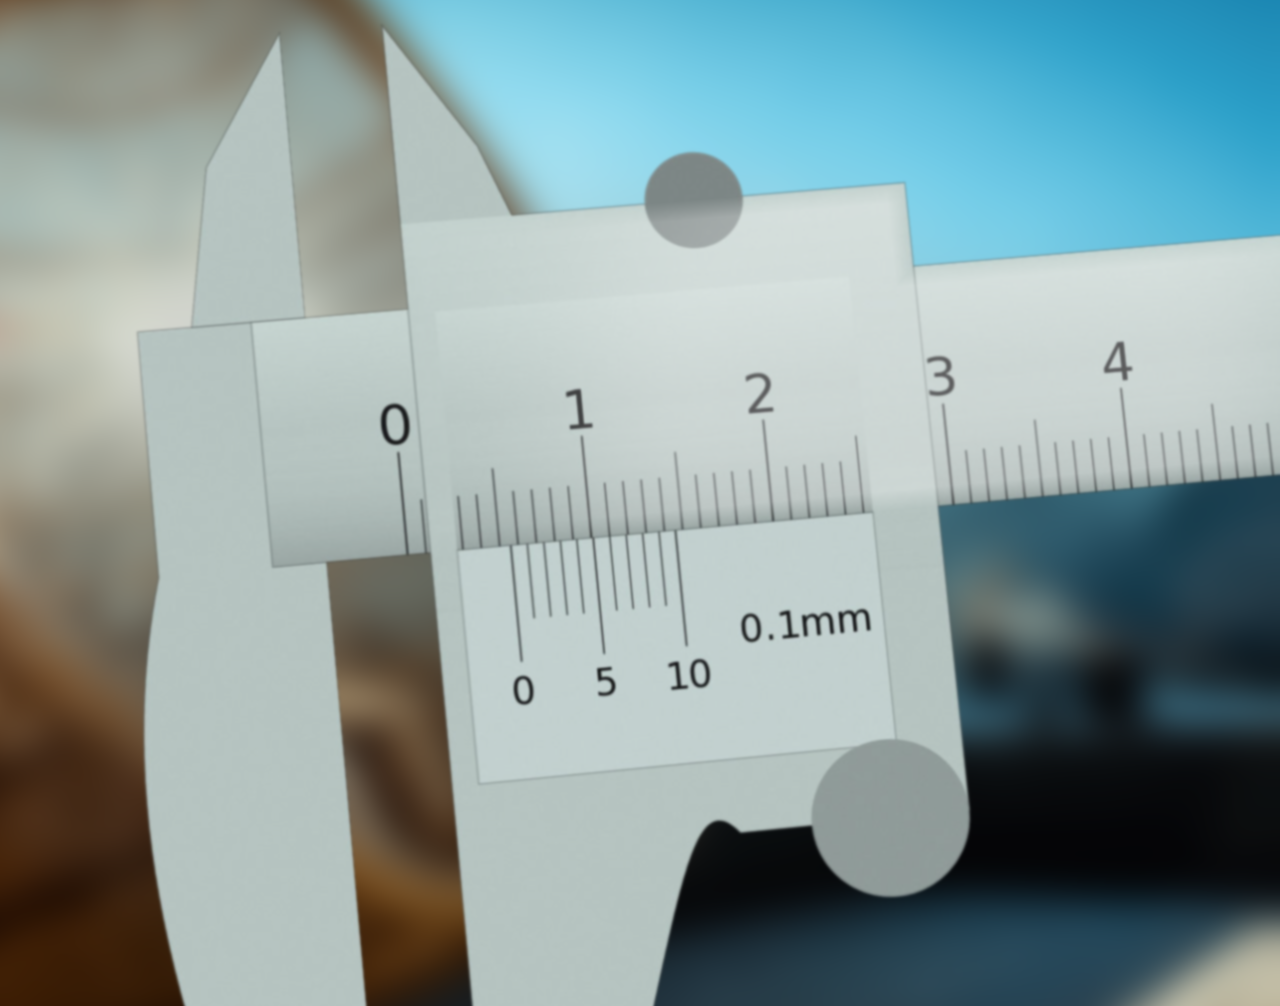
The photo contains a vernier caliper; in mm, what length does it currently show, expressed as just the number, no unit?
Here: 5.6
